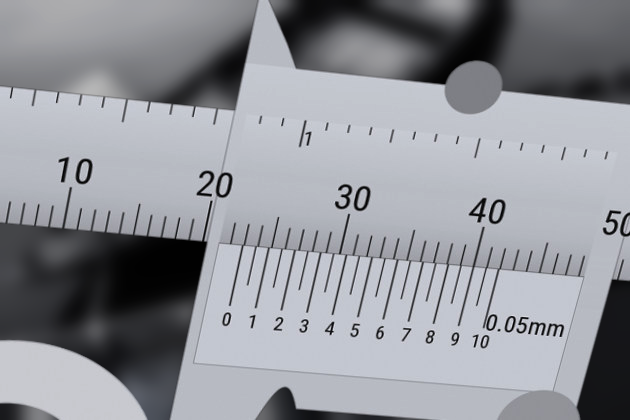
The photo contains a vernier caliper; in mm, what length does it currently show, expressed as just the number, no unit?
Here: 22.9
